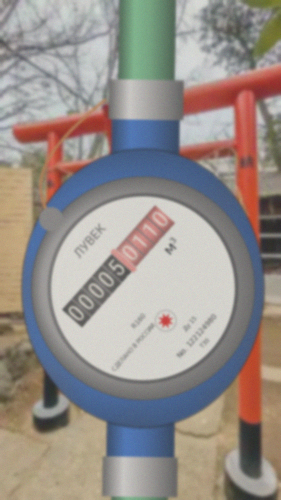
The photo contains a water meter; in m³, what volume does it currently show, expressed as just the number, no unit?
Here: 5.0110
